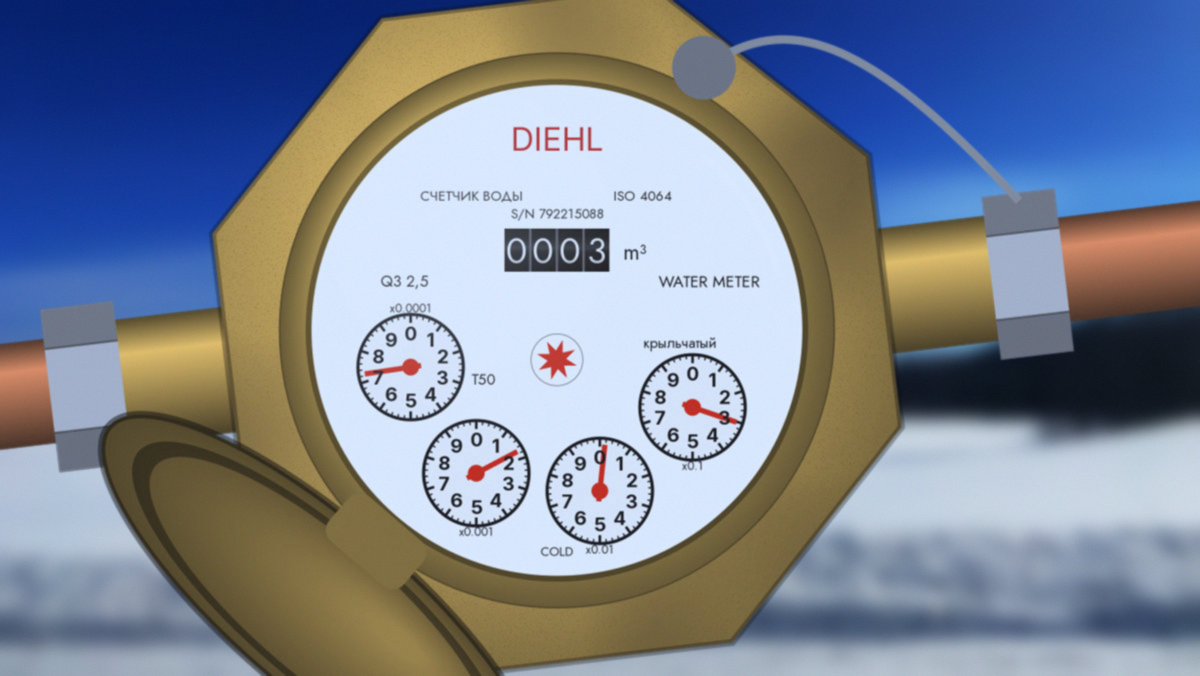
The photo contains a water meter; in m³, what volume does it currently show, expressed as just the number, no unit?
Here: 3.3017
